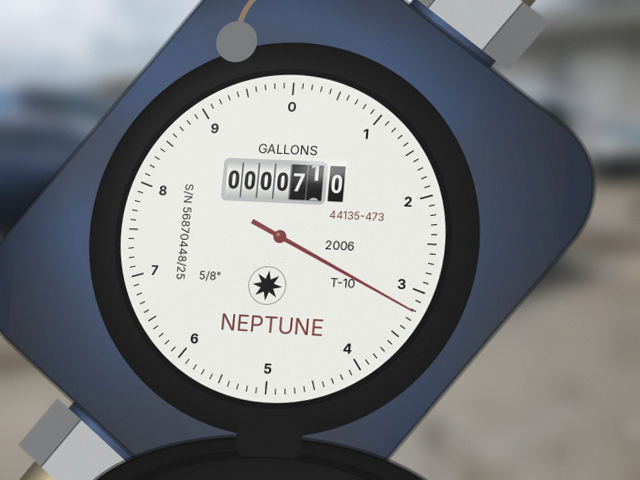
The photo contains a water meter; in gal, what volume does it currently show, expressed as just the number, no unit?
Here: 713.2
